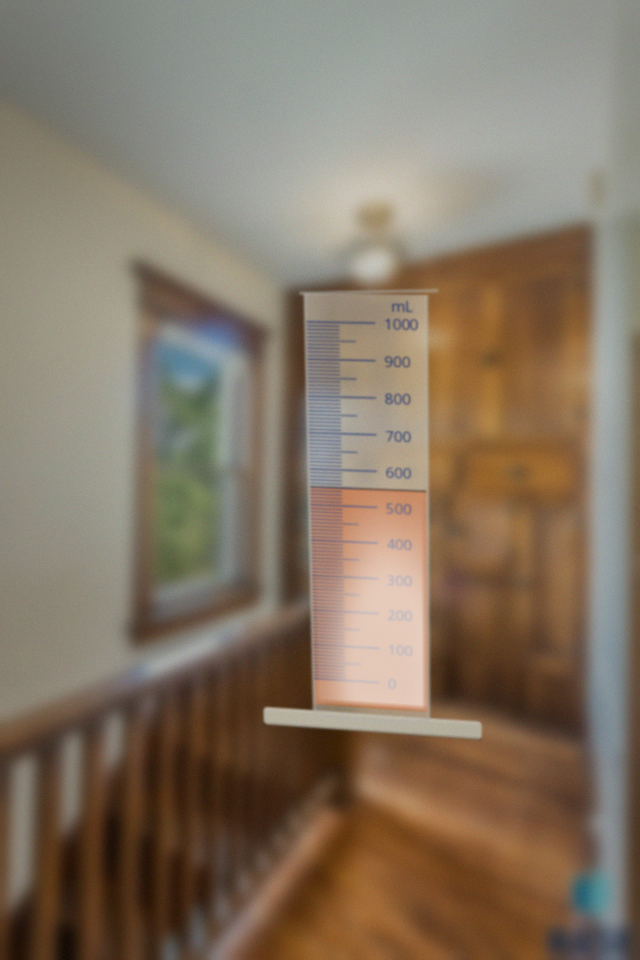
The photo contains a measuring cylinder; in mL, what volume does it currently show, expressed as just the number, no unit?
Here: 550
